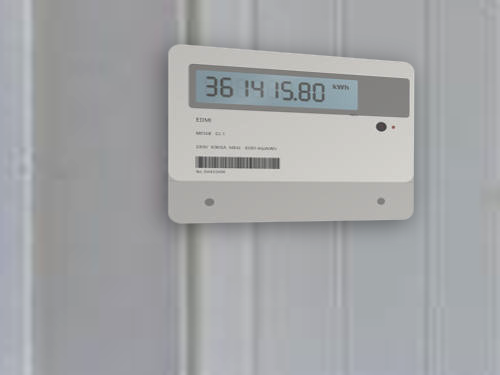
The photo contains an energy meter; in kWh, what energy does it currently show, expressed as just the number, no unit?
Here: 361415.80
